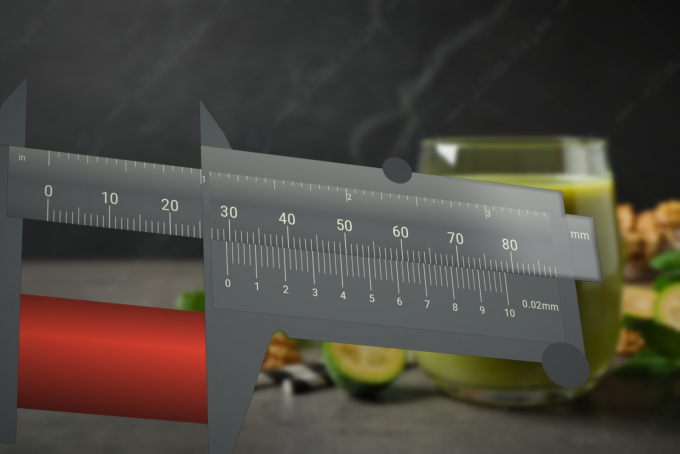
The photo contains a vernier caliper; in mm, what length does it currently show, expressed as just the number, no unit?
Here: 29.4
